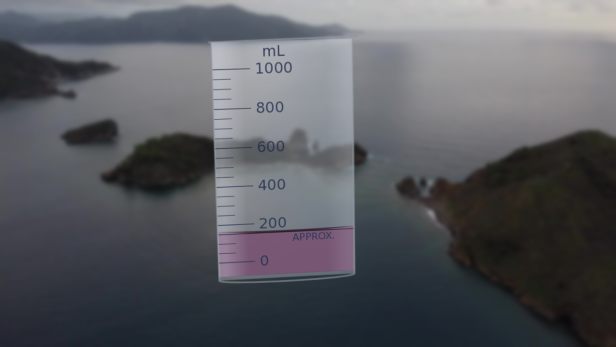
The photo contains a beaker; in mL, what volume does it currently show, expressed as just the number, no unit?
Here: 150
